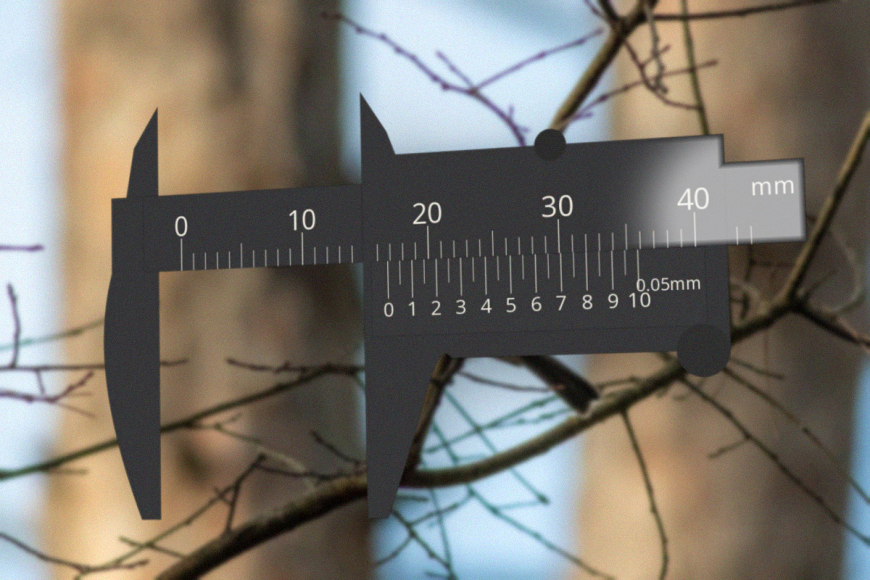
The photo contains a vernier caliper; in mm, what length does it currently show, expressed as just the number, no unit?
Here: 16.8
